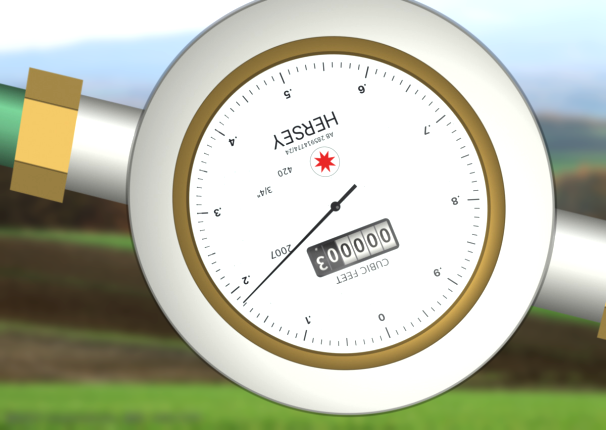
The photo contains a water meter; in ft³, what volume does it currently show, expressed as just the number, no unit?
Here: 3.18
